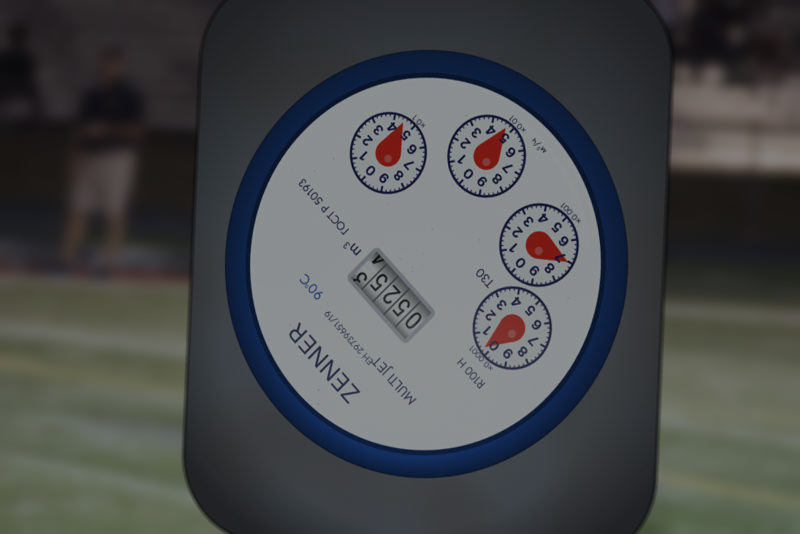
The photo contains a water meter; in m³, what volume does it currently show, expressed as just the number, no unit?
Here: 5253.4470
